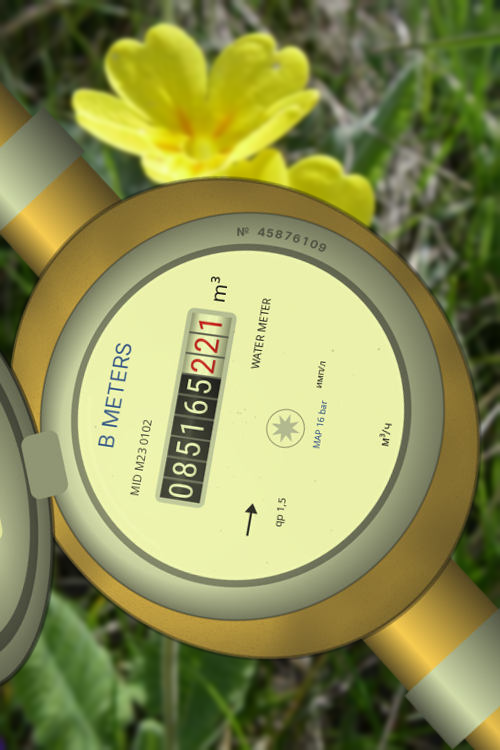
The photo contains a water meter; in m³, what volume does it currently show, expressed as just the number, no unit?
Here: 85165.221
